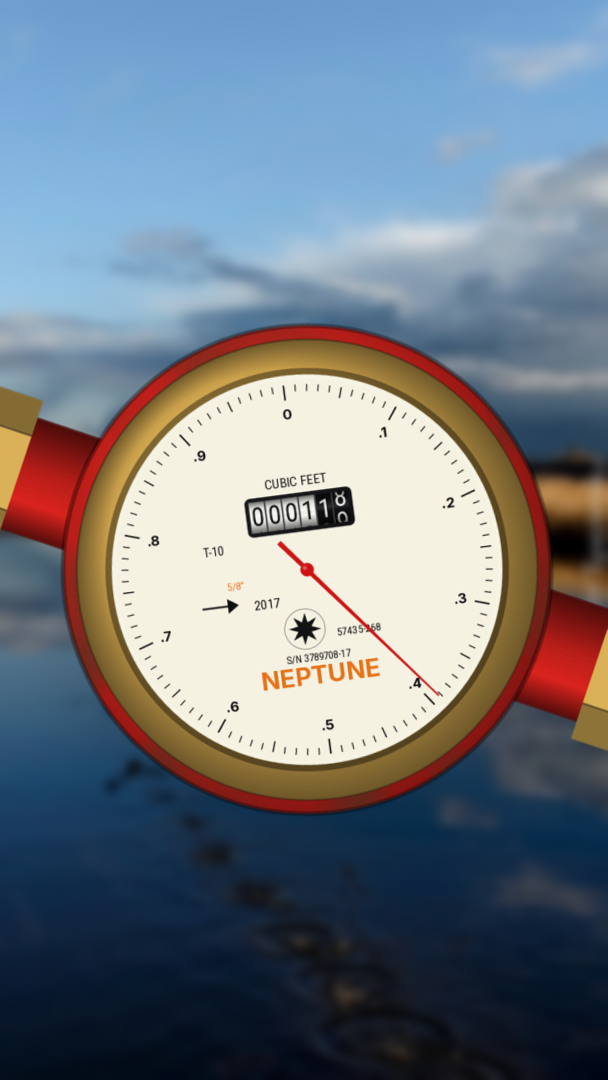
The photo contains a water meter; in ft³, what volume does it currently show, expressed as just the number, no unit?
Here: 118.39
